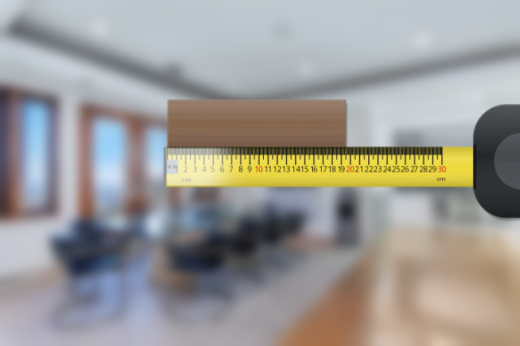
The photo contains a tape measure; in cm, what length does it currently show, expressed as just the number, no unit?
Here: 19.5
